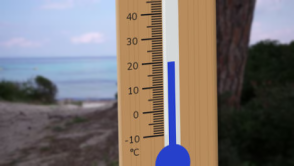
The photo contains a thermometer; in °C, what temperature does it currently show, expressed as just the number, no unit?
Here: 20
